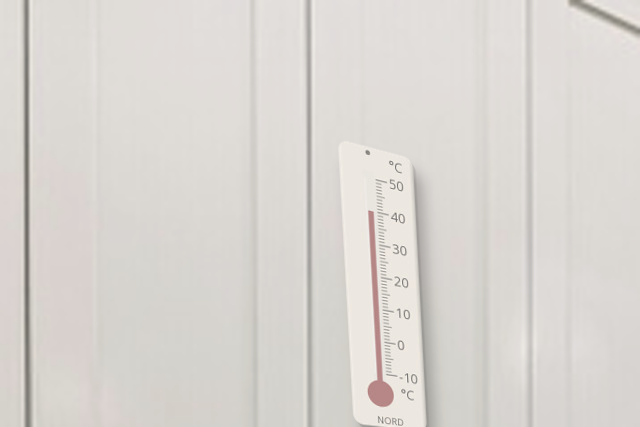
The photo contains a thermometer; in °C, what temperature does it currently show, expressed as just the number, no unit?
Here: 40
